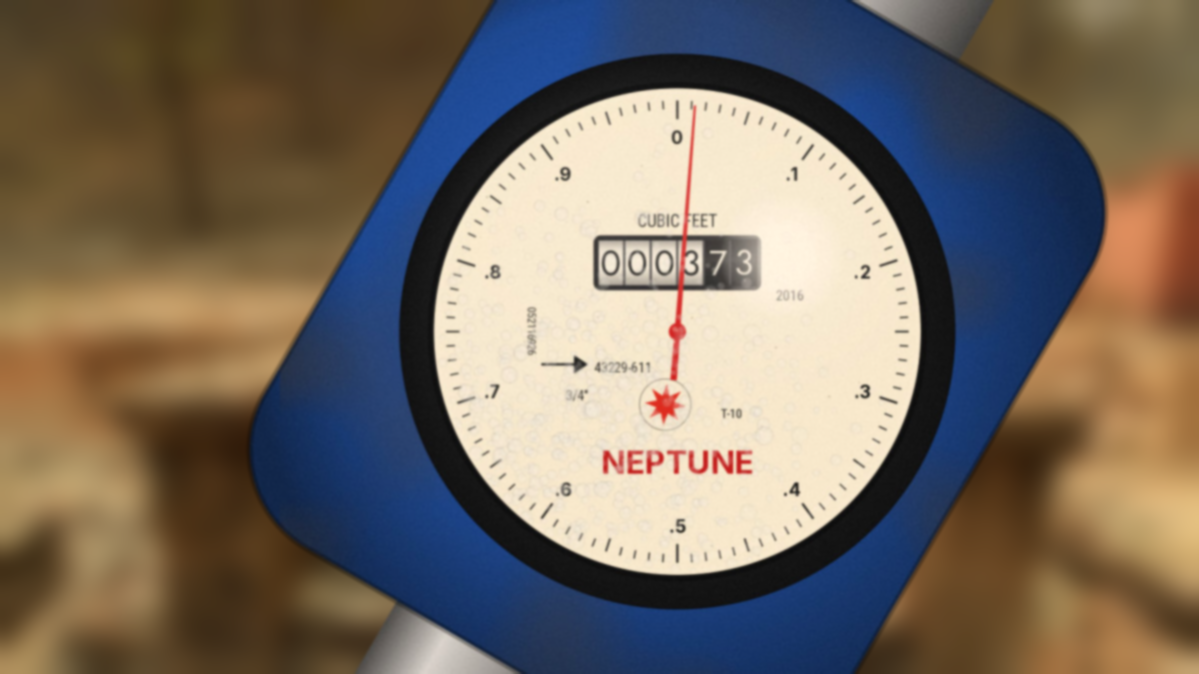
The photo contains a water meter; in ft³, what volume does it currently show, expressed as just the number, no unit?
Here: 373.01
